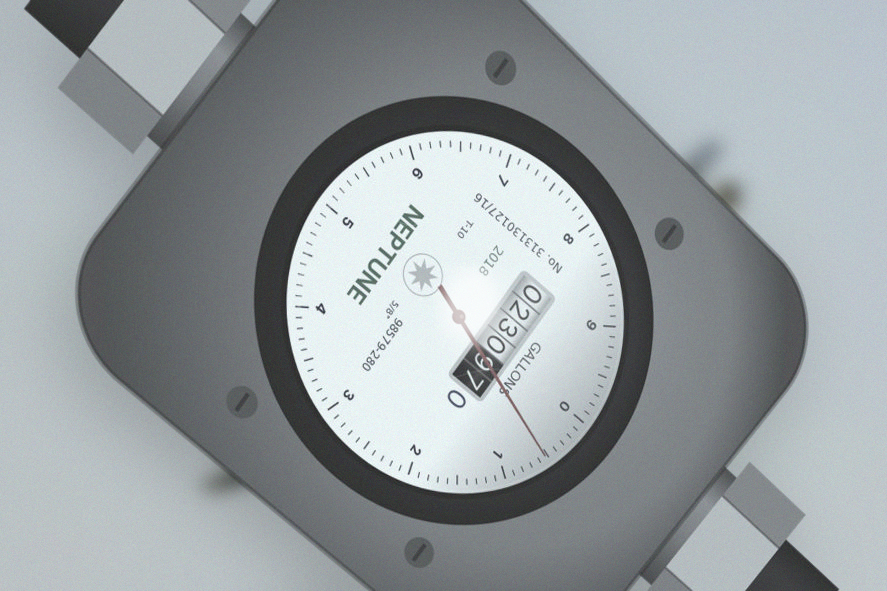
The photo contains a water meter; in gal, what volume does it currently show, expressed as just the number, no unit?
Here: 230970.5
